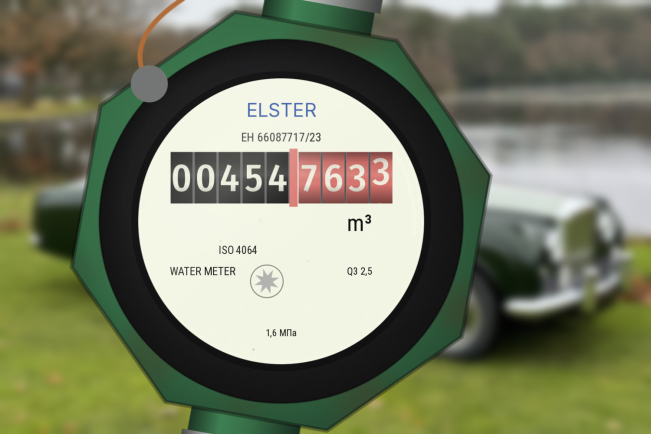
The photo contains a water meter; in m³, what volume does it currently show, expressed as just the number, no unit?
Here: 454.7633
